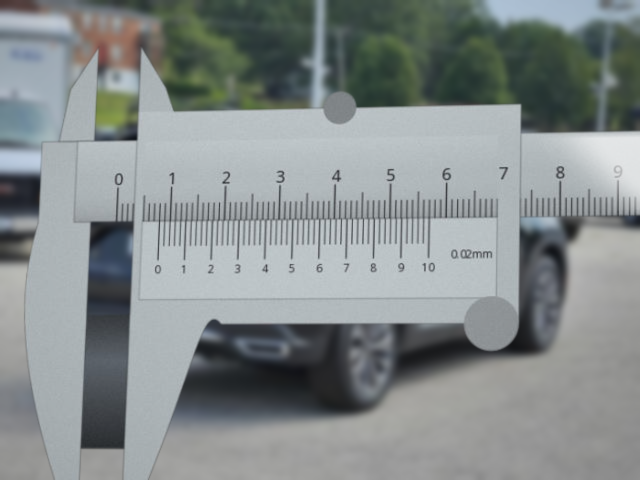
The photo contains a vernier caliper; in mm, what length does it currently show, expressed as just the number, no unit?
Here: 8.0
